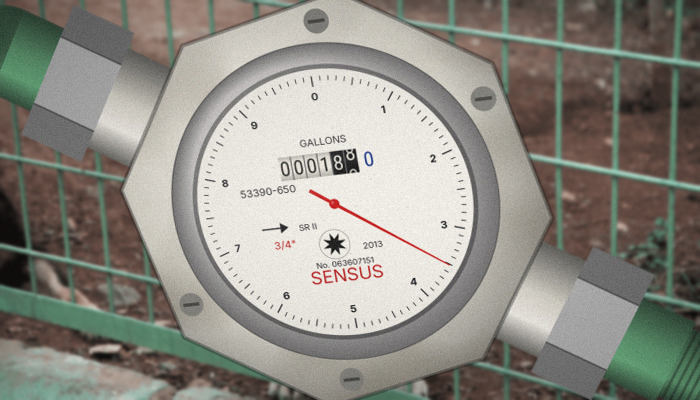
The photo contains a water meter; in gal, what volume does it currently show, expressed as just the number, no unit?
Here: 1883.5
